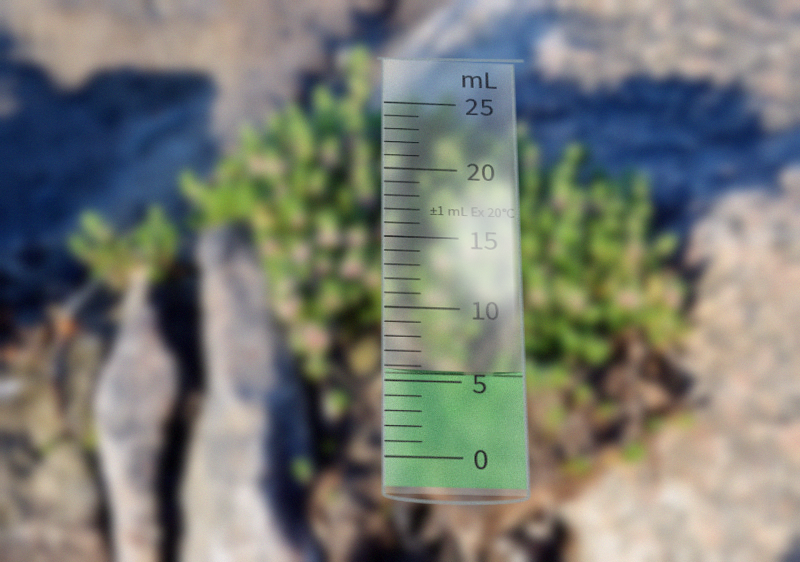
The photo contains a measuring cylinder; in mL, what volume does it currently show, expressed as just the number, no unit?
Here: 5.5
